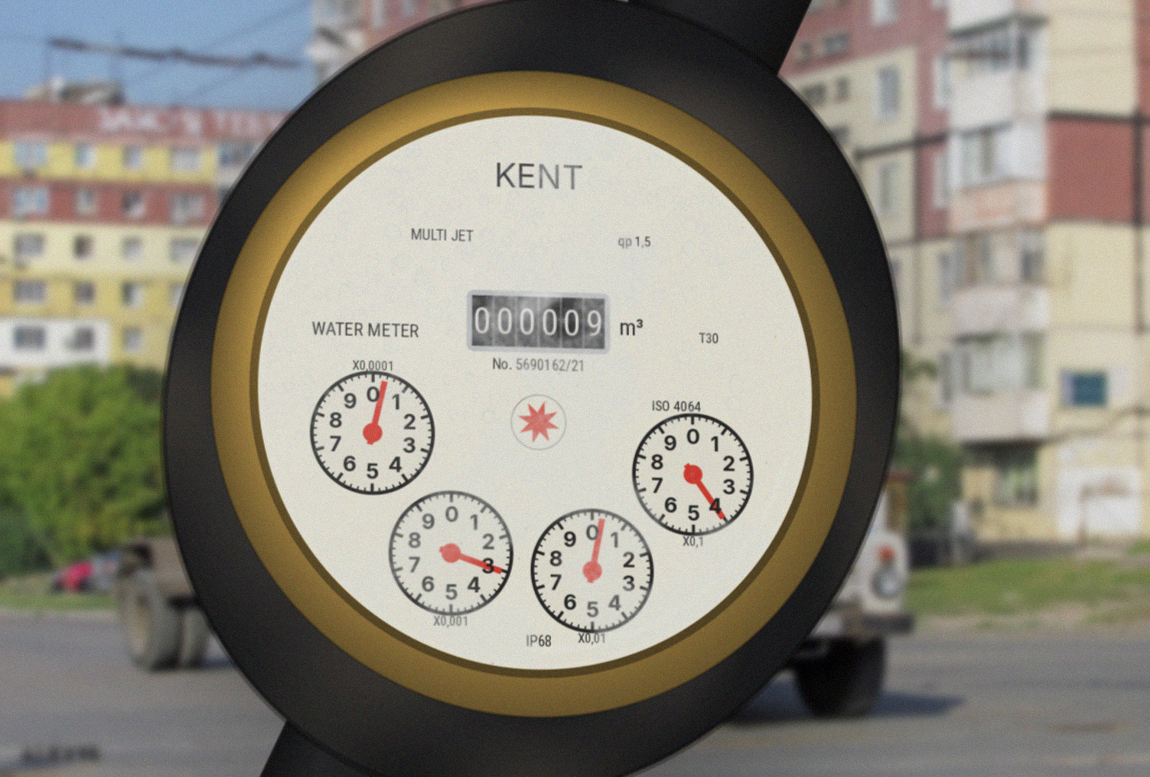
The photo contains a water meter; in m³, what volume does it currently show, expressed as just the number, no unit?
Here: 9.4030
